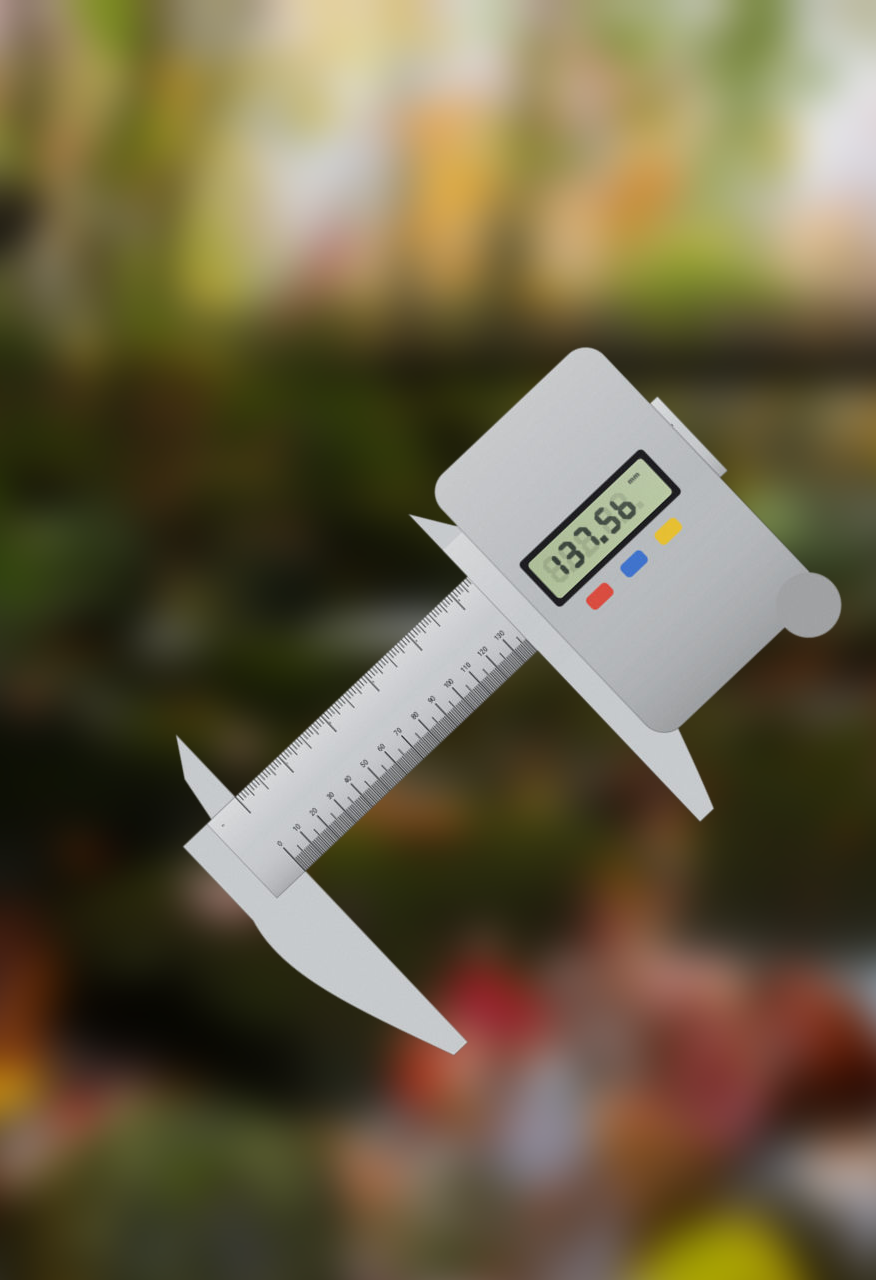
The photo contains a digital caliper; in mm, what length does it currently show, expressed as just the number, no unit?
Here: 137.56
